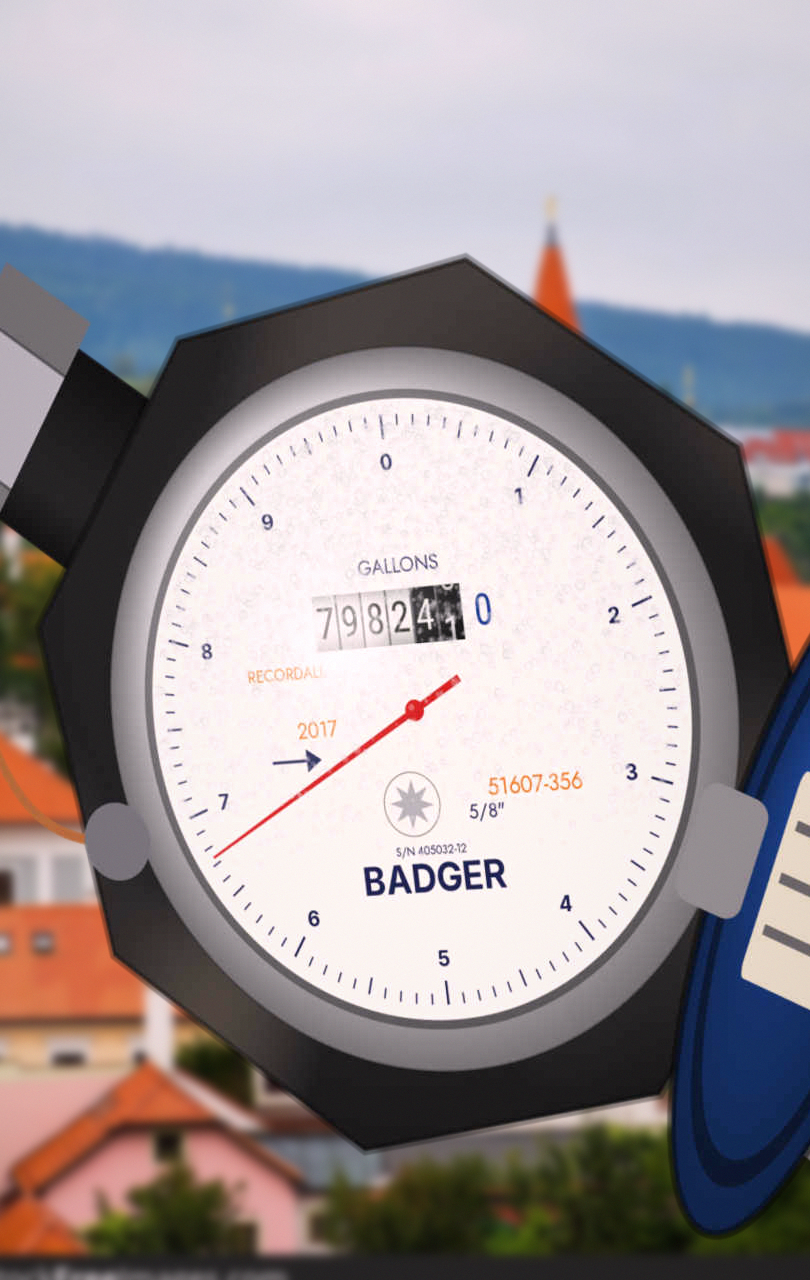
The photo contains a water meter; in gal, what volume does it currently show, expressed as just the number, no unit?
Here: 7982406.7
